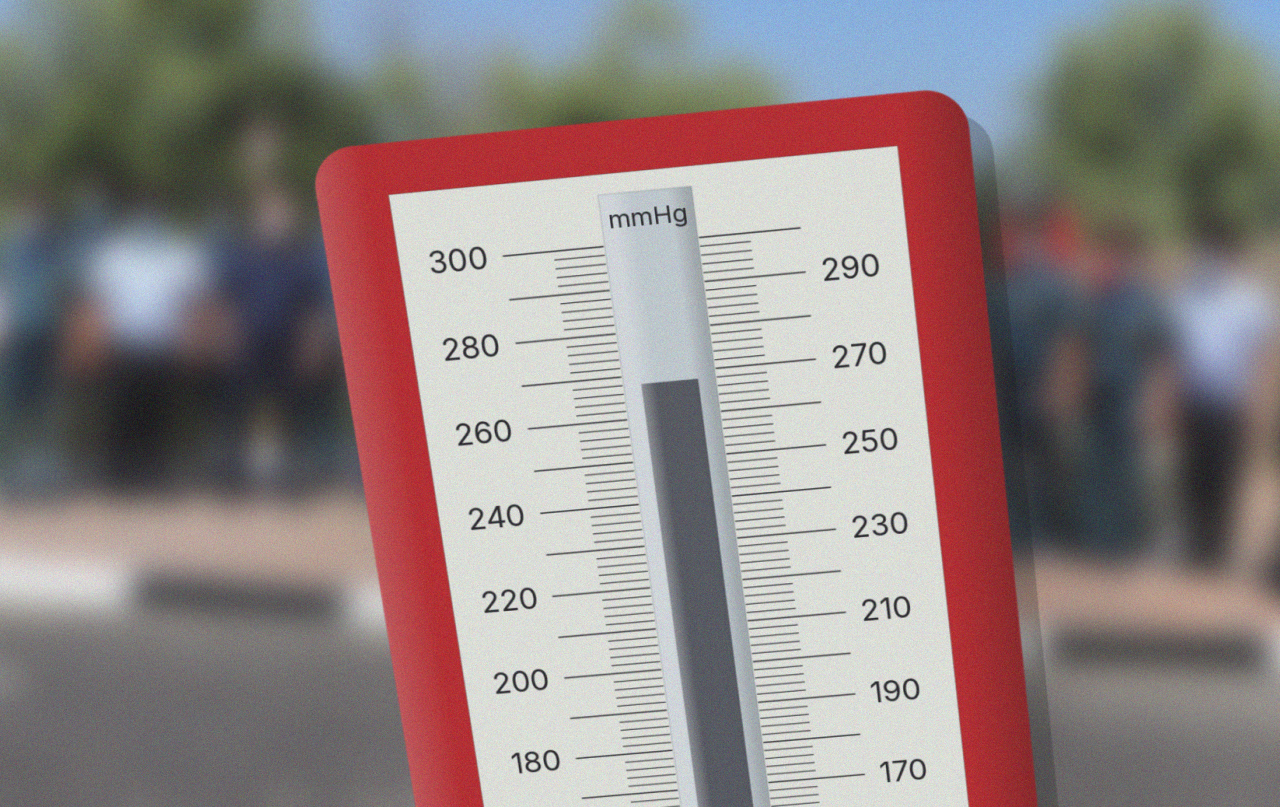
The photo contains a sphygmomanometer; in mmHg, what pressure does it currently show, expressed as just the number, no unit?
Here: 268
